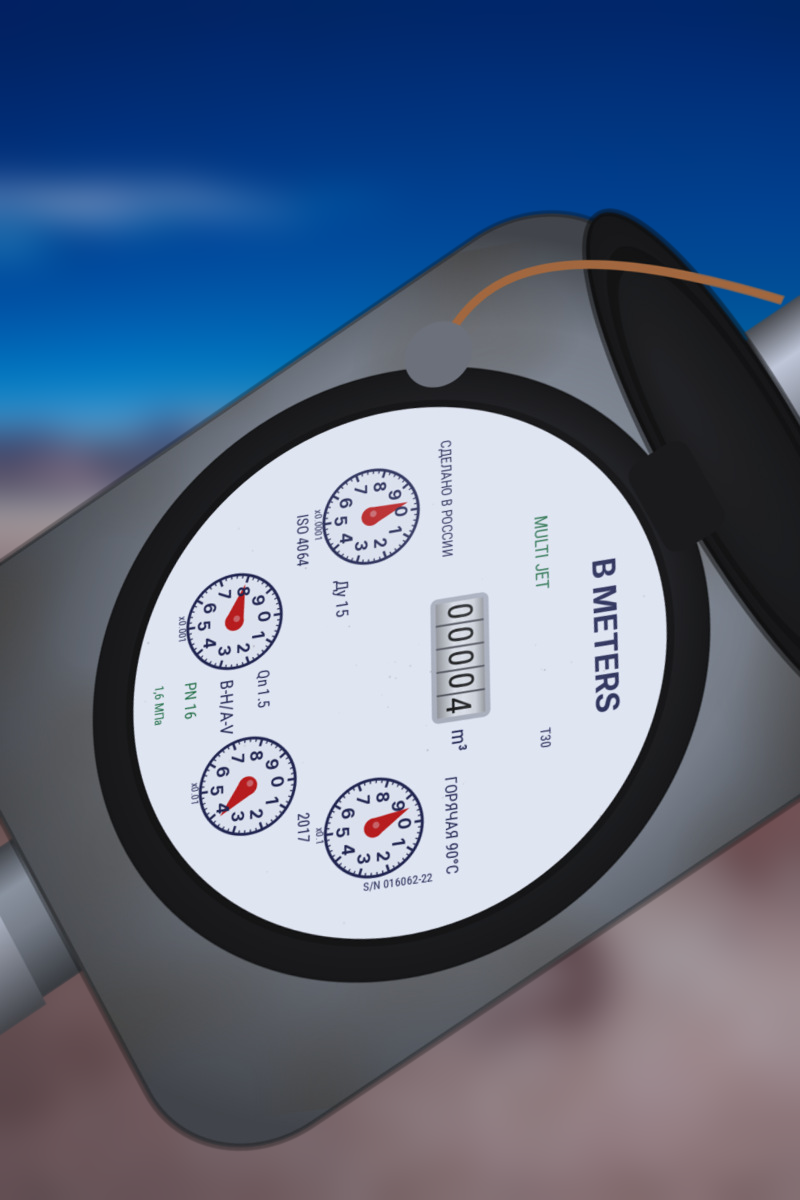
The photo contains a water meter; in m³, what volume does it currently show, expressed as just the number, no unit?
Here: 3.9379
